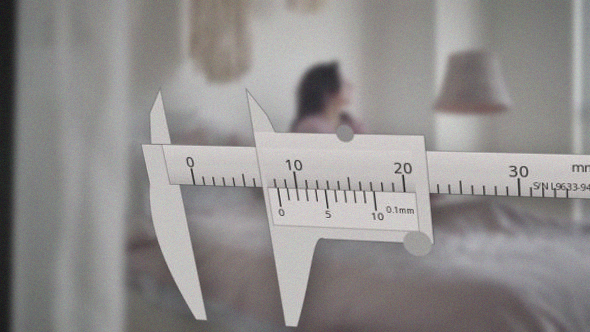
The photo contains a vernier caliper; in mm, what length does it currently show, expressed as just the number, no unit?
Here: 8.2
